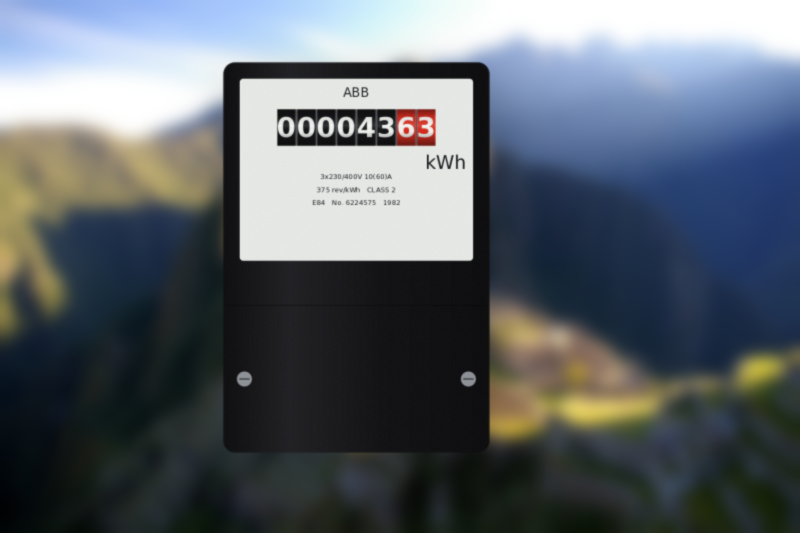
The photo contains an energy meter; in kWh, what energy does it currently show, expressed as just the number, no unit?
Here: 43.63
